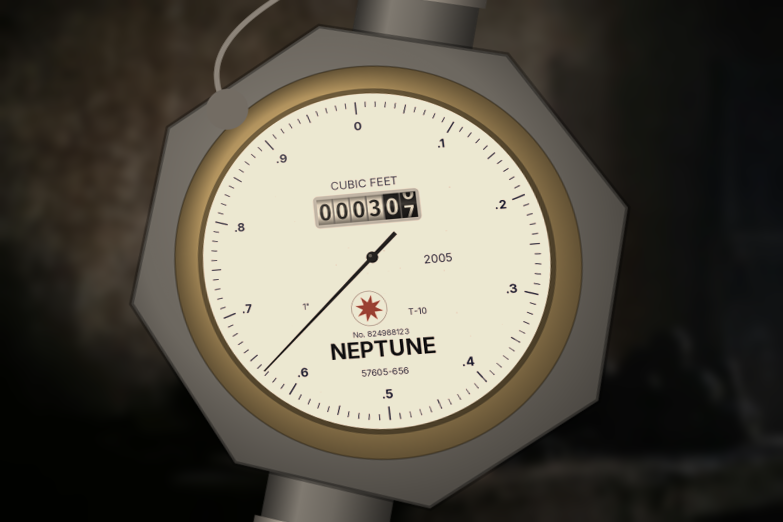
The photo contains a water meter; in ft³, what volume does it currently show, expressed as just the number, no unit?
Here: 306.63
